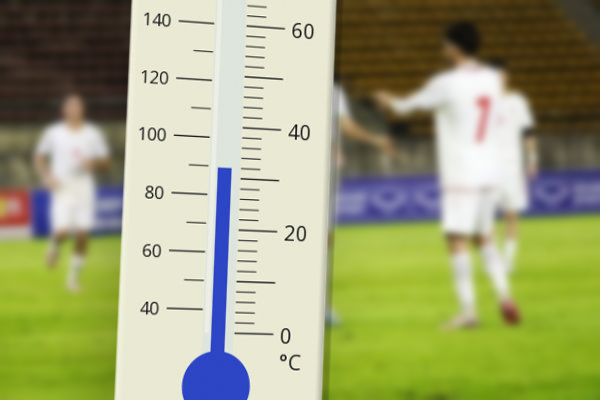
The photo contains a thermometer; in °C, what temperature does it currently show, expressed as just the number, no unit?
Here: 32
